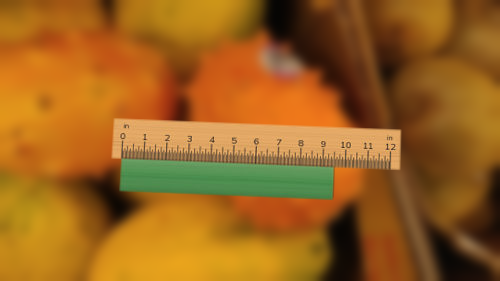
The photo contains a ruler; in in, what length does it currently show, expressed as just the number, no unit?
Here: 9.5
